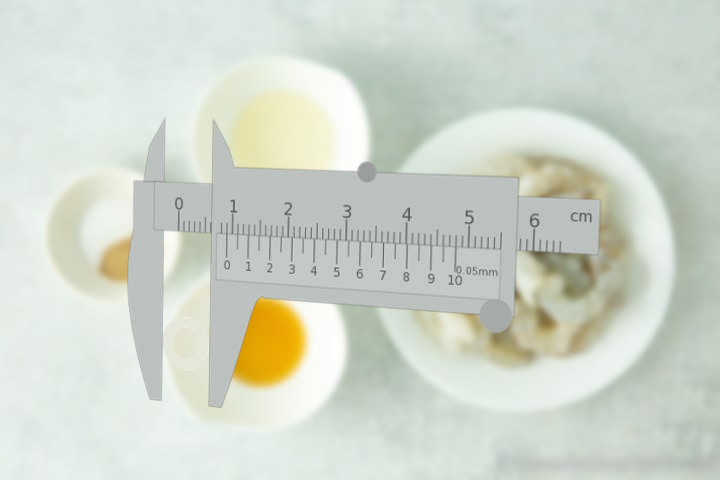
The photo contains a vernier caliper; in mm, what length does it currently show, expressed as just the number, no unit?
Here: 9.0
